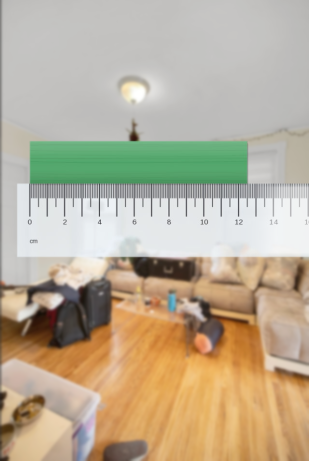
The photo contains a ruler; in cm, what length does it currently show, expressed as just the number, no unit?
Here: 12.5
